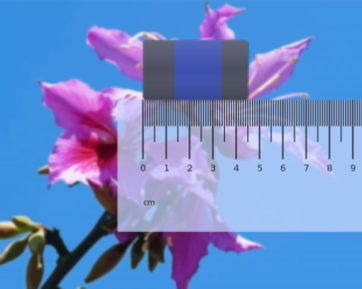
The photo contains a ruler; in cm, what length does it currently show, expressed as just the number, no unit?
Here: 4.5
